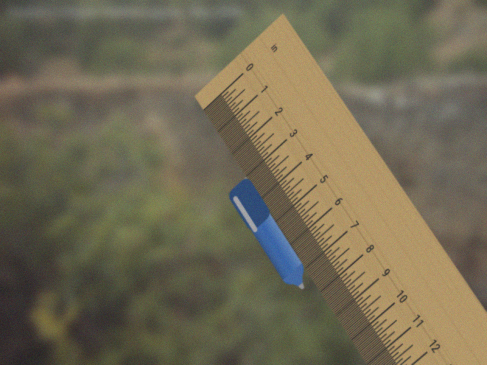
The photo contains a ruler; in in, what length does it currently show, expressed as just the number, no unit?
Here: 4.5
